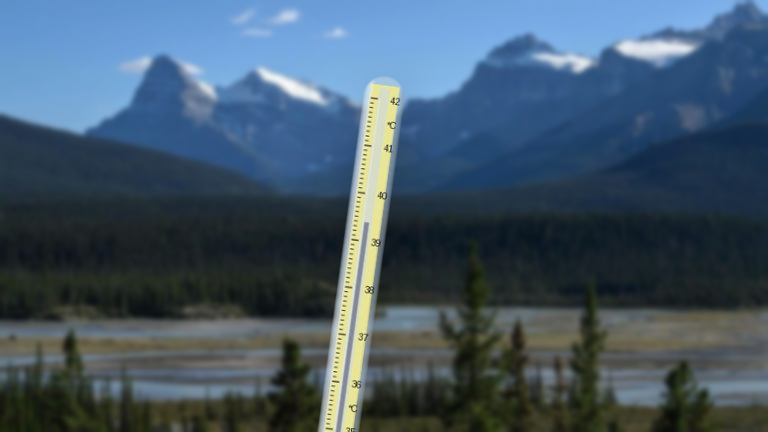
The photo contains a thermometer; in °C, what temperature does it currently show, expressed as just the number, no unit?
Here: 39.4
